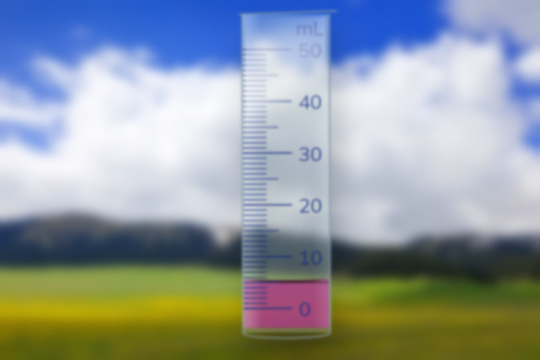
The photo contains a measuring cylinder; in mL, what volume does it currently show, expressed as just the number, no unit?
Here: 5
